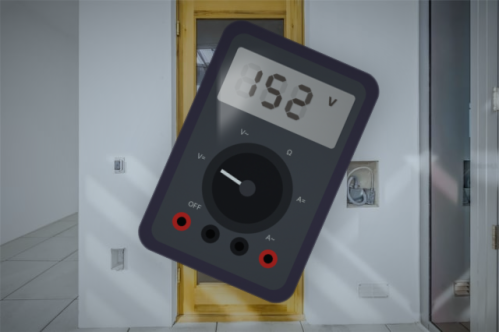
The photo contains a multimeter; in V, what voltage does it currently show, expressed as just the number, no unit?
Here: 152
